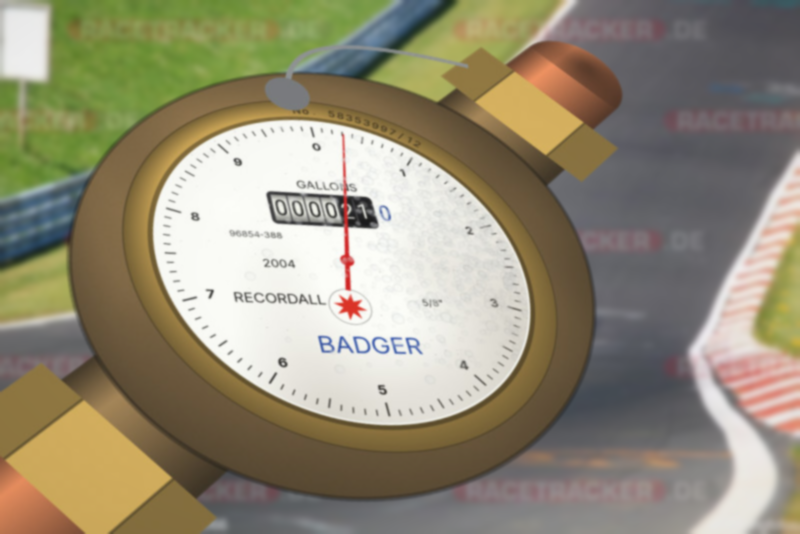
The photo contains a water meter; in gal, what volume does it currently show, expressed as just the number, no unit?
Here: 210.3
